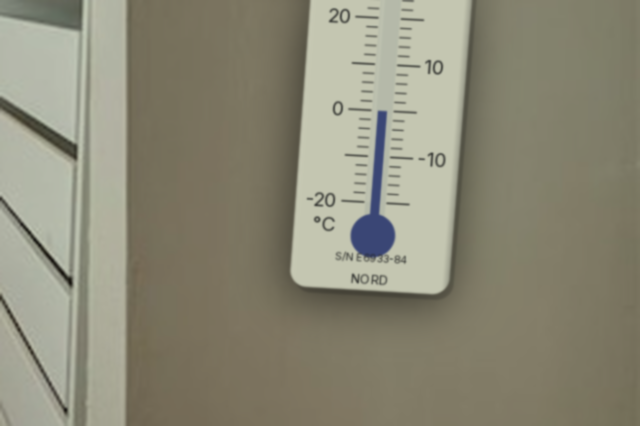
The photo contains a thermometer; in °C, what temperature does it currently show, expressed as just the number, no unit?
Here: 0
